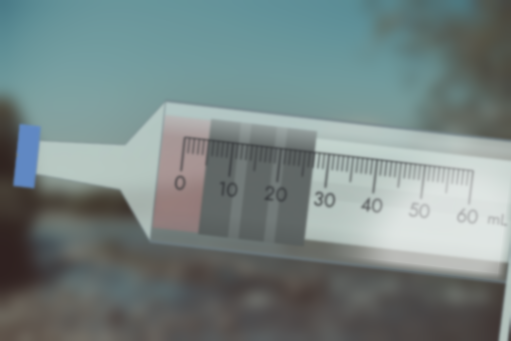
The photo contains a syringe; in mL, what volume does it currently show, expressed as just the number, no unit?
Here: 5
